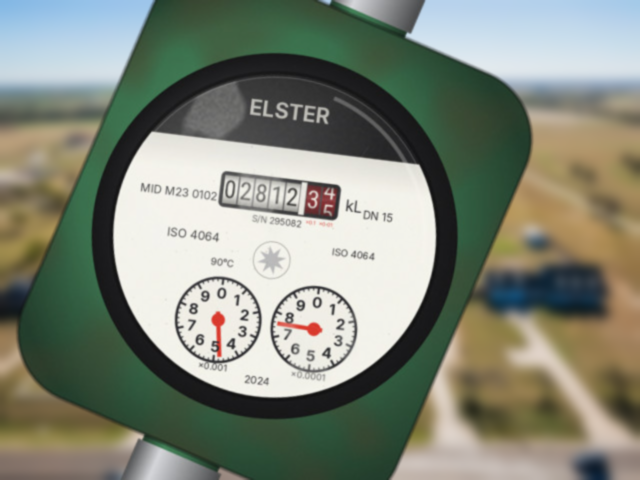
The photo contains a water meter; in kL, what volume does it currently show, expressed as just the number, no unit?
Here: 2812.3447
